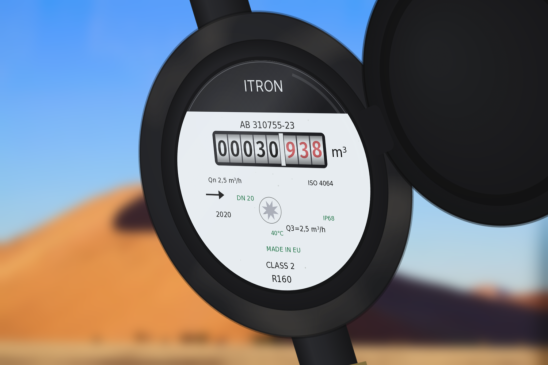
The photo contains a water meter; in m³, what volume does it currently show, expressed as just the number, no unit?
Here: 30.938
